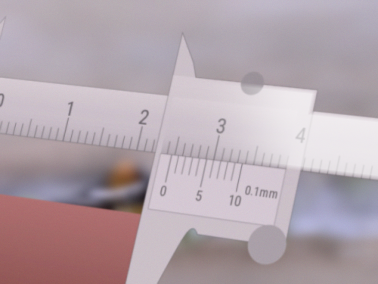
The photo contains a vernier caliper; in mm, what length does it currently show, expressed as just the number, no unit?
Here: 24.6
